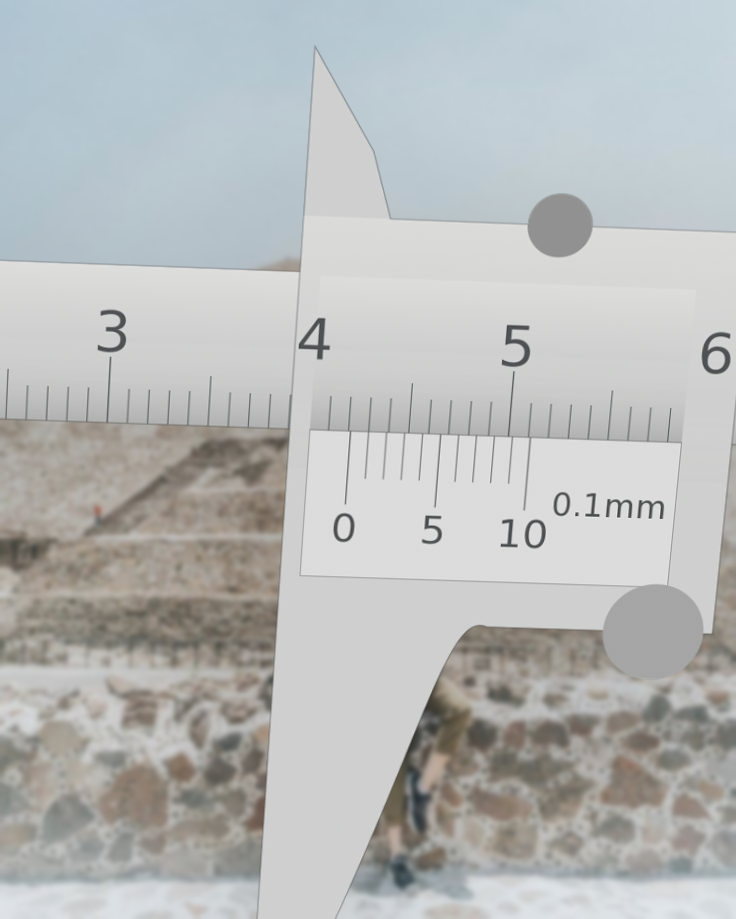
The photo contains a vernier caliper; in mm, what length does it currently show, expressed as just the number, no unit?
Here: 42.1
